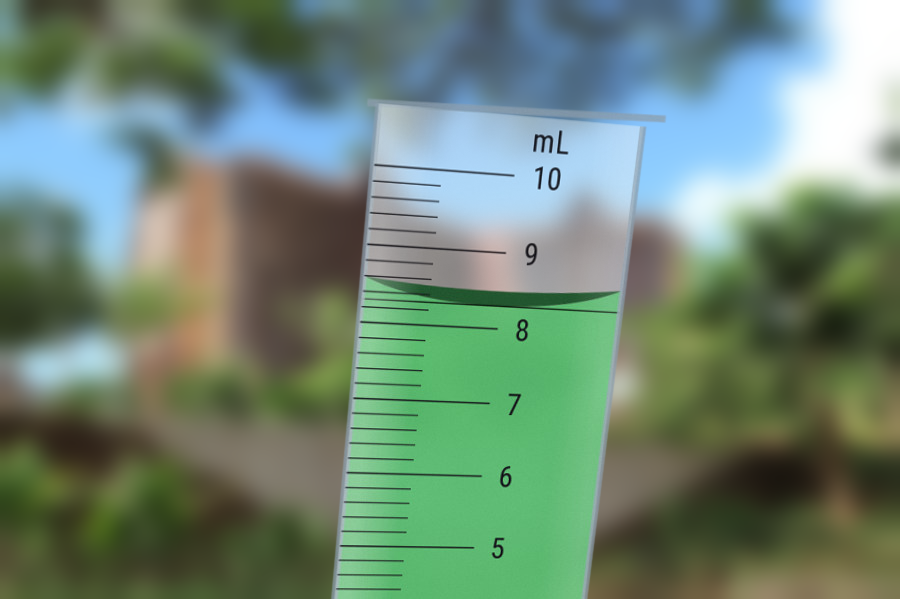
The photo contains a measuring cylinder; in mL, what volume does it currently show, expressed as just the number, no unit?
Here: 8.3
